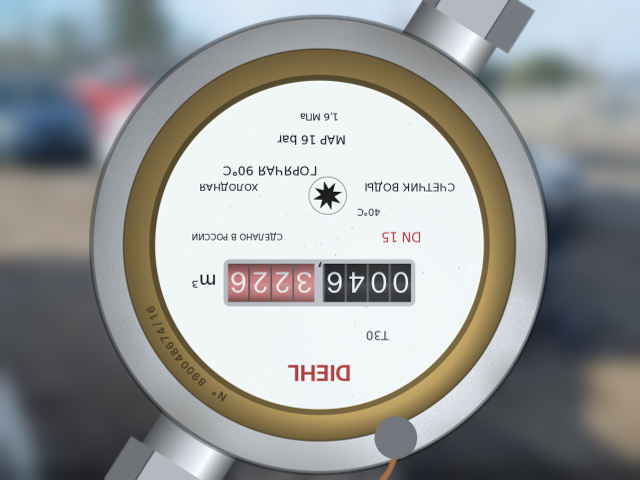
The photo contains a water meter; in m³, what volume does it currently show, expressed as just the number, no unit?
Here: 46.3226
